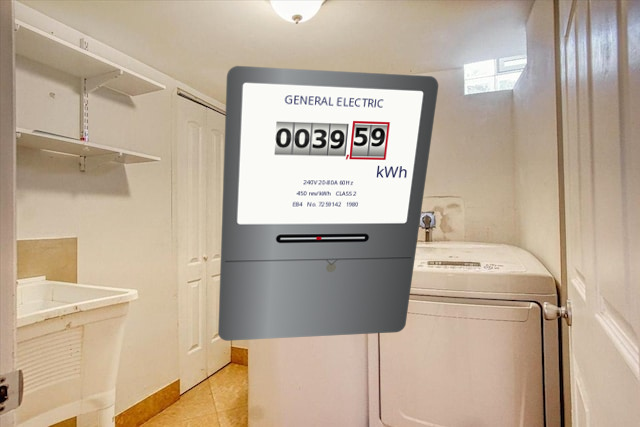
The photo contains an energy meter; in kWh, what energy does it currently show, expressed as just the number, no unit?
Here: 39.59
